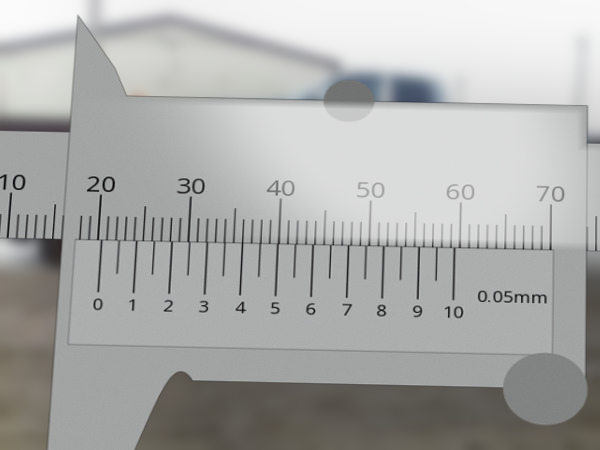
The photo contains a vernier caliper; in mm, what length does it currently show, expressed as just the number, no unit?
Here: 20.4
